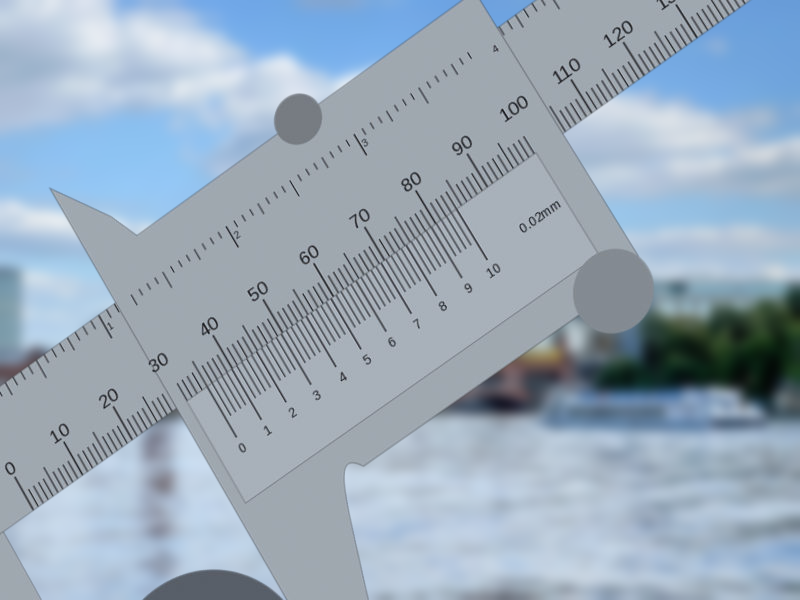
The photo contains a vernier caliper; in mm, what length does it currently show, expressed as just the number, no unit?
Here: 35.0
